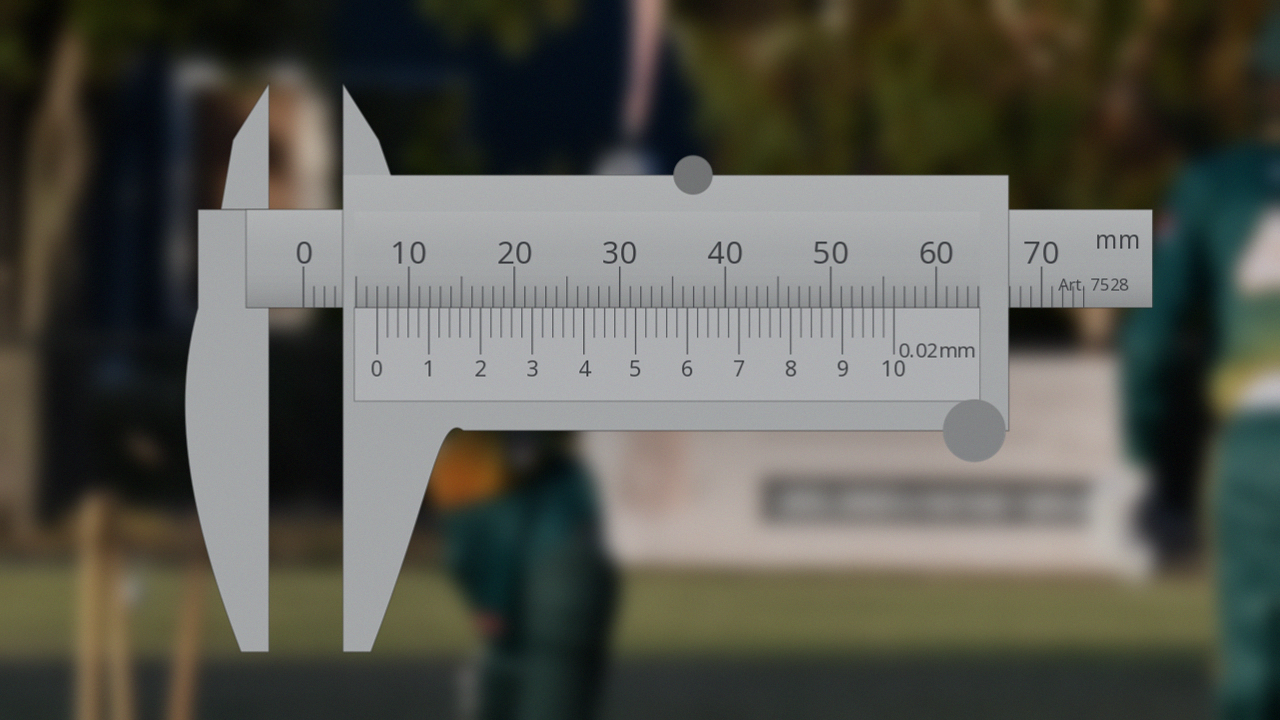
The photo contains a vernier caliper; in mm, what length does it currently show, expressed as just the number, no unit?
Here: 7.0
